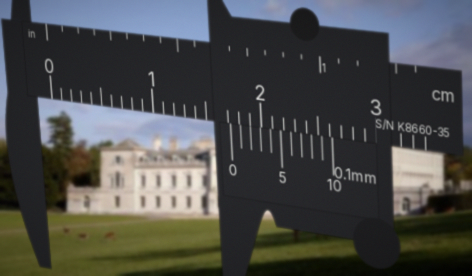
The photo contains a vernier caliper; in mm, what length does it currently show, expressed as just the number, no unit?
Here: 17.2
